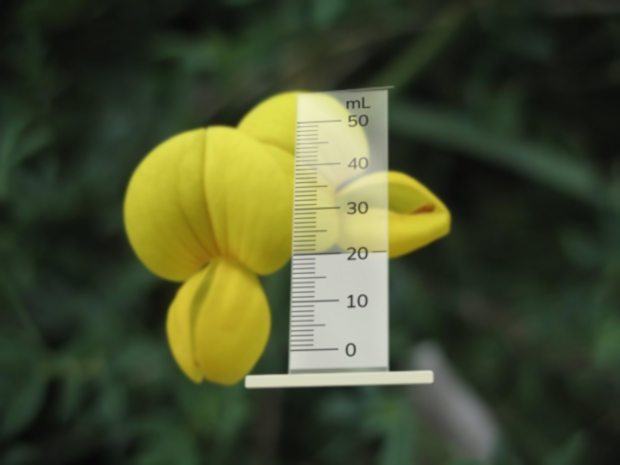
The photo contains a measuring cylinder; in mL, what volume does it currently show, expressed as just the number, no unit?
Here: 20
